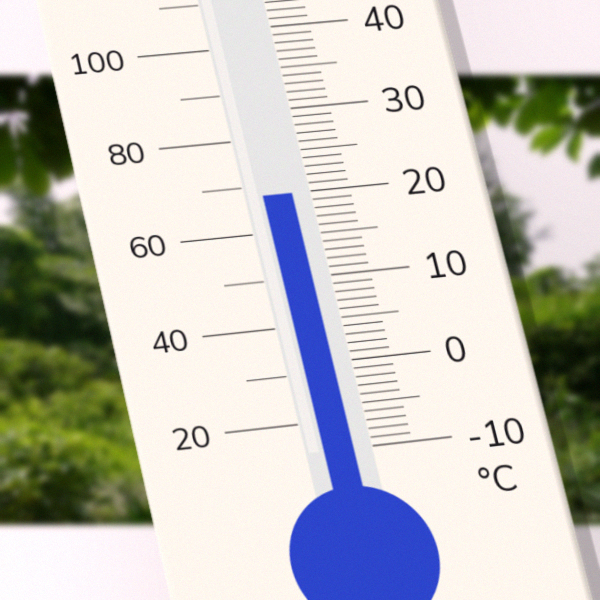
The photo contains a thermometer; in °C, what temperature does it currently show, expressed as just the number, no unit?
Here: 20
